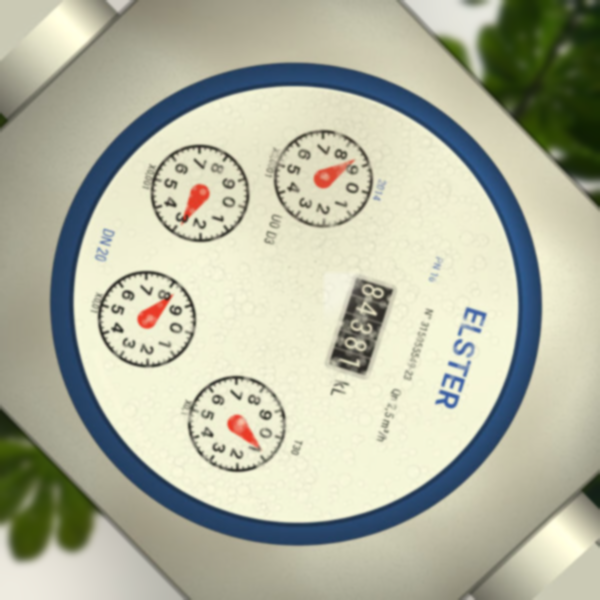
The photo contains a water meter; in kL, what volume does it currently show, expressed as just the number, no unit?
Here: 84381.0828
